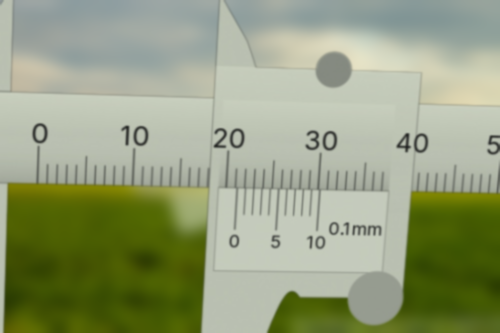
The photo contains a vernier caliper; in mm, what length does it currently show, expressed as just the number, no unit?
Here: 21.2
